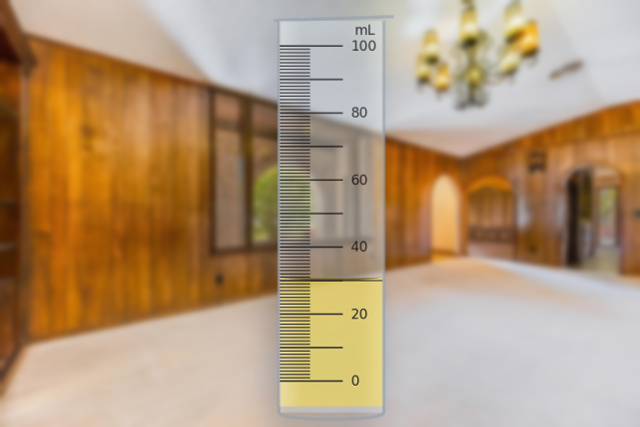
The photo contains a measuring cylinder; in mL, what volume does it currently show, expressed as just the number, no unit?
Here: 30
